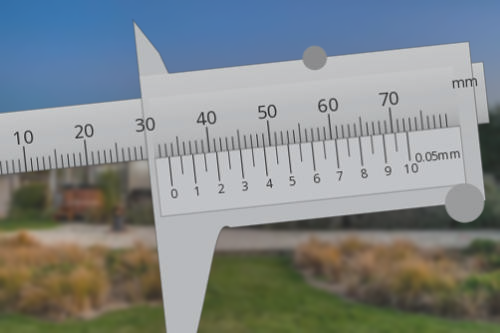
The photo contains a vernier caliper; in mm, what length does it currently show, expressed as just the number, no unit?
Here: 33.4
